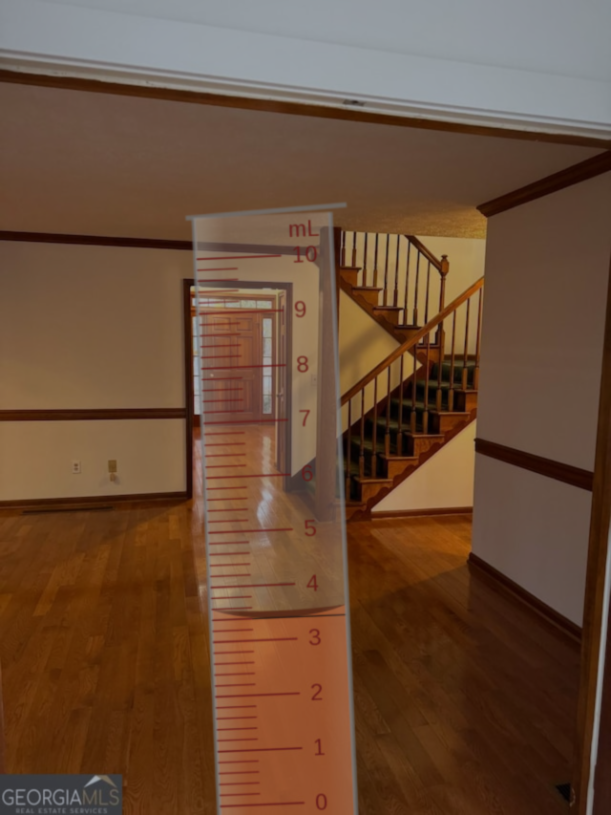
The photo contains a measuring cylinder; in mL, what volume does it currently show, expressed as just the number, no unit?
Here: 3.4
